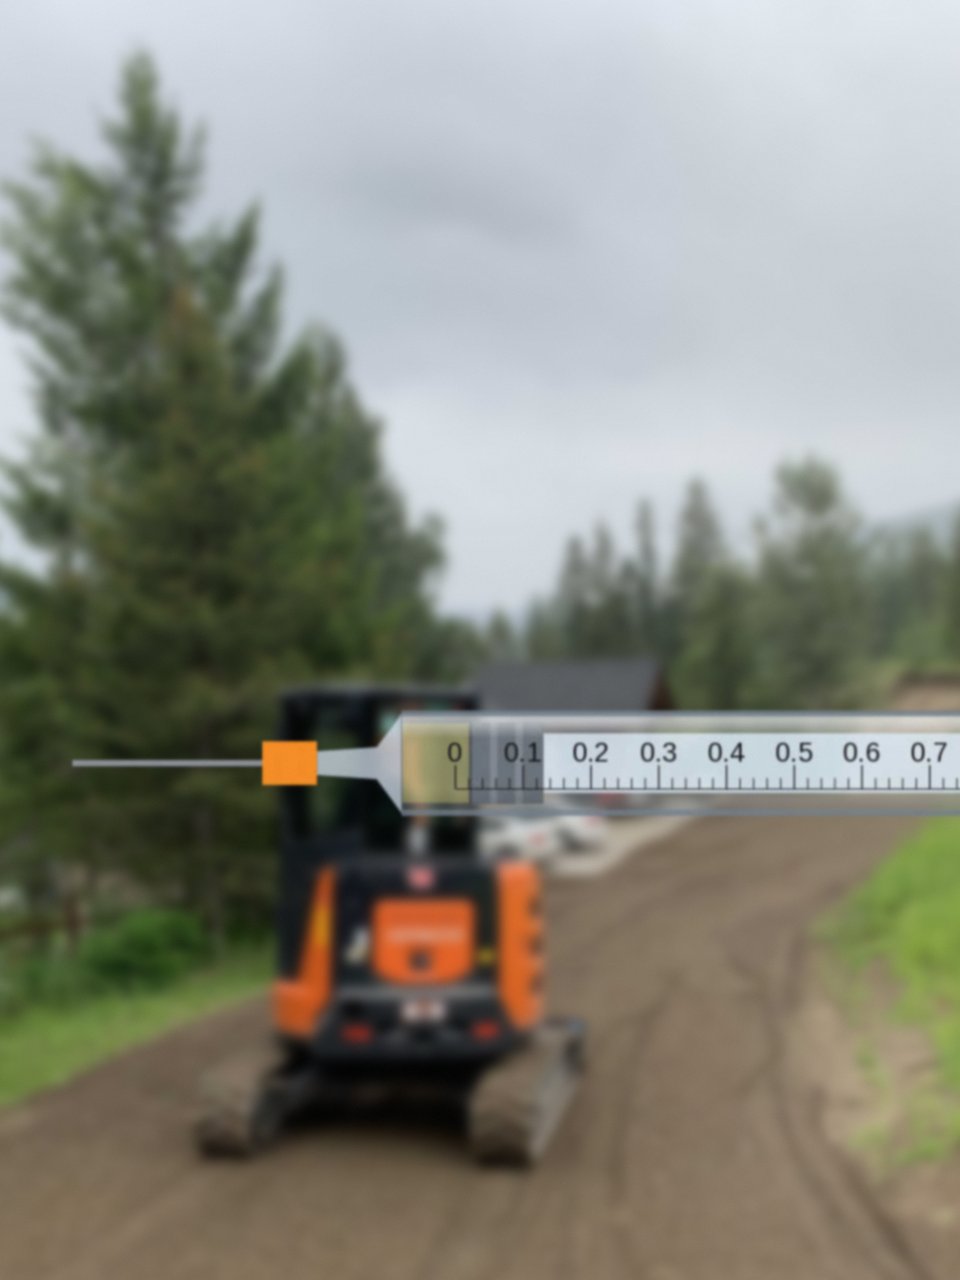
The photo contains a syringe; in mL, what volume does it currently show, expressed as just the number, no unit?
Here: 0.02
